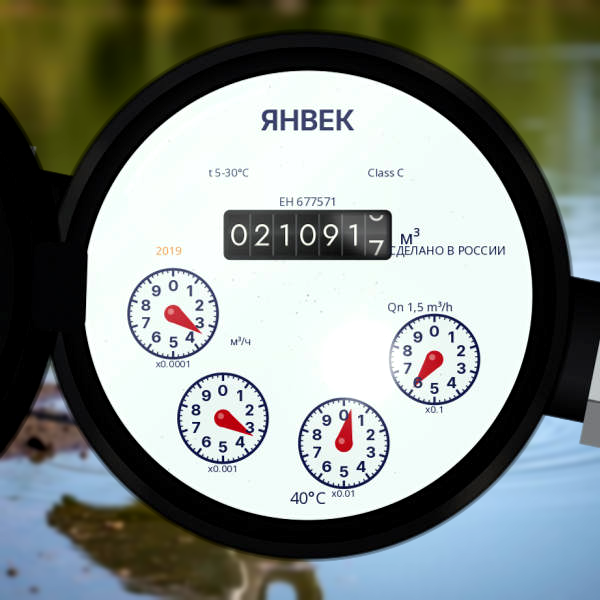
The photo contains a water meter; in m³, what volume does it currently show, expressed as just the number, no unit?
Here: 210916.6033
